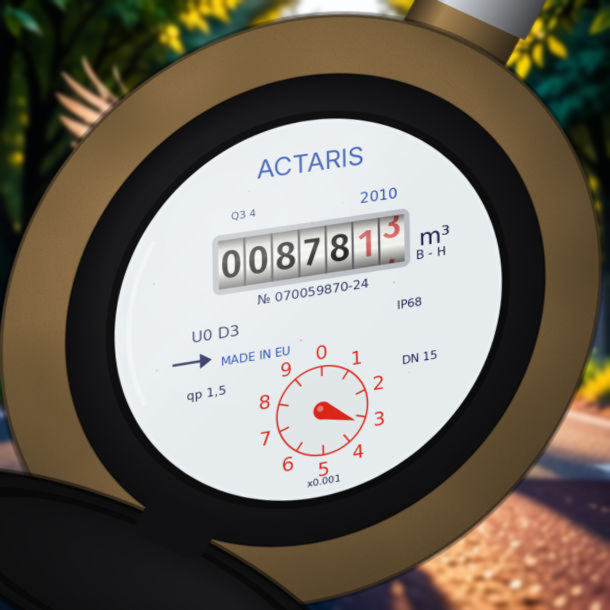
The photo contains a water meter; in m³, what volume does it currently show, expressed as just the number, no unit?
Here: 878.133
